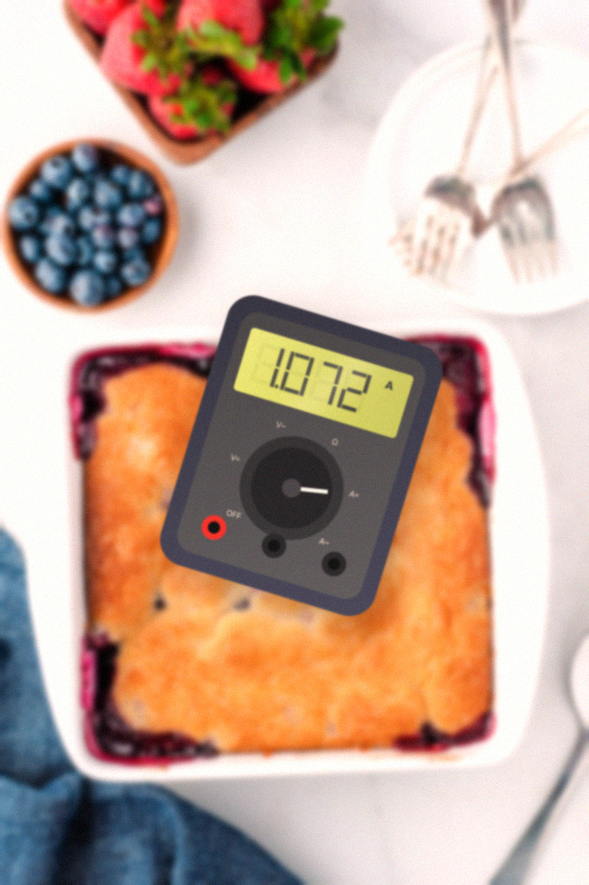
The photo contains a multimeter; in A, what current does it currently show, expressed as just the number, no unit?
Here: 1.072
